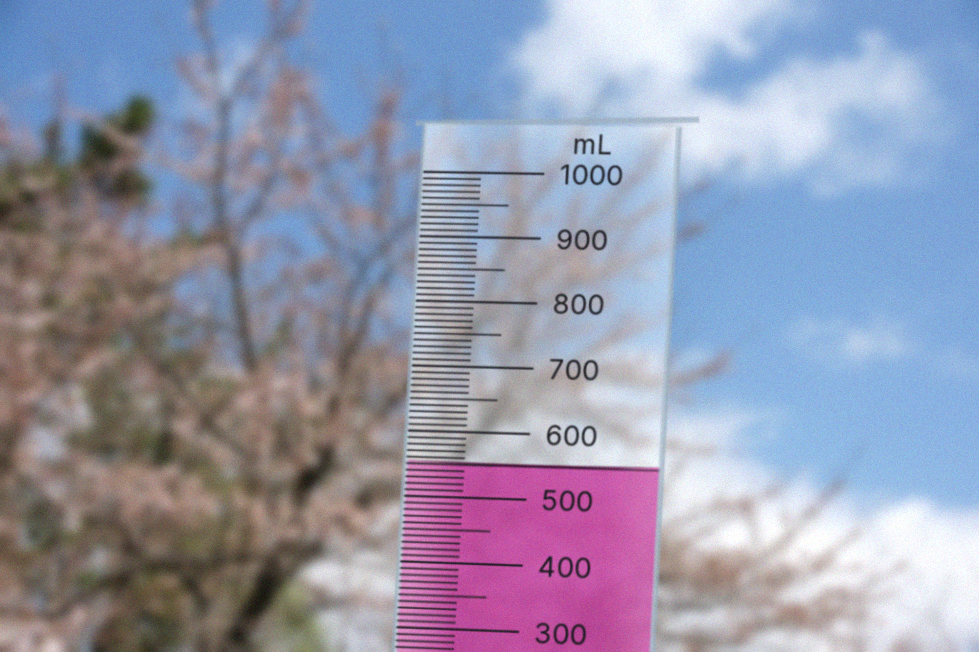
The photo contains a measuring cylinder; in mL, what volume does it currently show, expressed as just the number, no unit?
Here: 550
